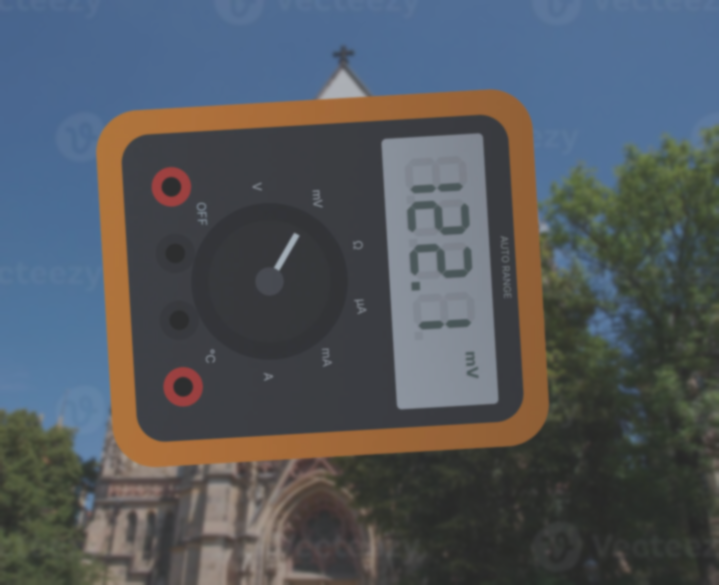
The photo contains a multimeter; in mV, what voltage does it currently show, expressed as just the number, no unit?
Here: 122.1
